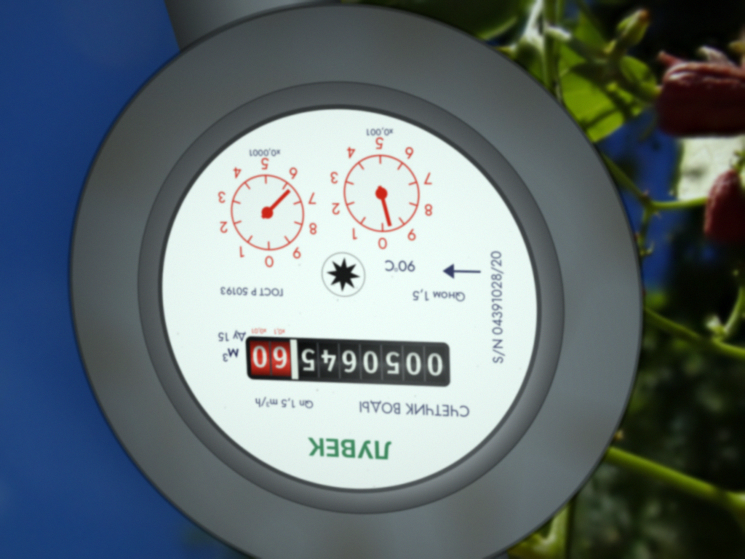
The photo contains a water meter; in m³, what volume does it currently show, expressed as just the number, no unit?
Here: 50645.5996
